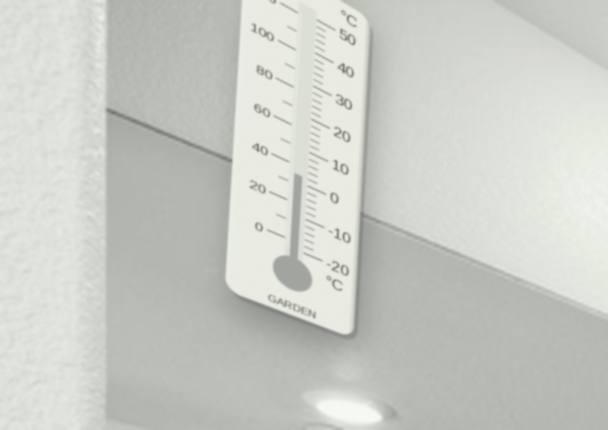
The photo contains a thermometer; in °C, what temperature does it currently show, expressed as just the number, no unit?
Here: 2
